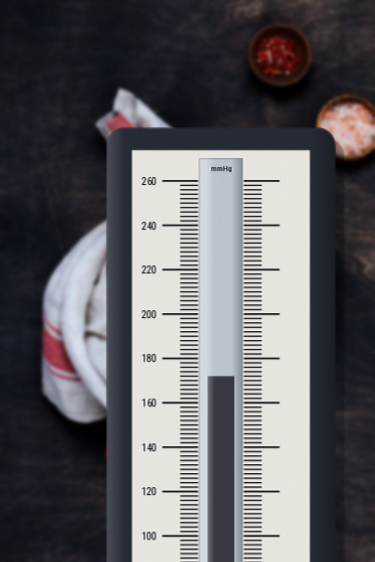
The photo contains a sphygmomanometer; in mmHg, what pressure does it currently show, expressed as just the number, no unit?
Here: 172
